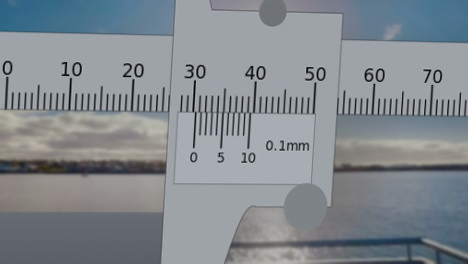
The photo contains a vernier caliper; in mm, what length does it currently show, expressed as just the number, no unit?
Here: 30.4
